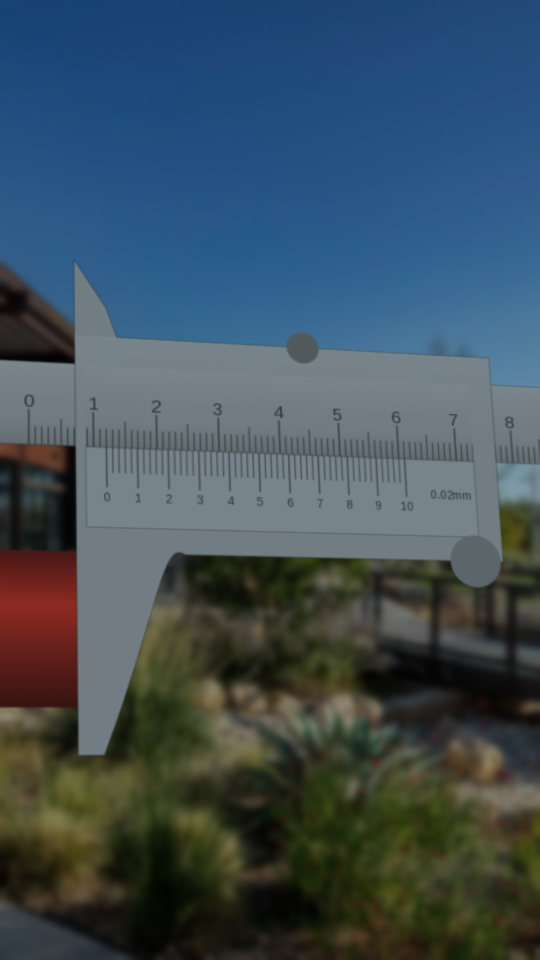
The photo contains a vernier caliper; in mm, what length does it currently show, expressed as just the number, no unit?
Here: 12.0
